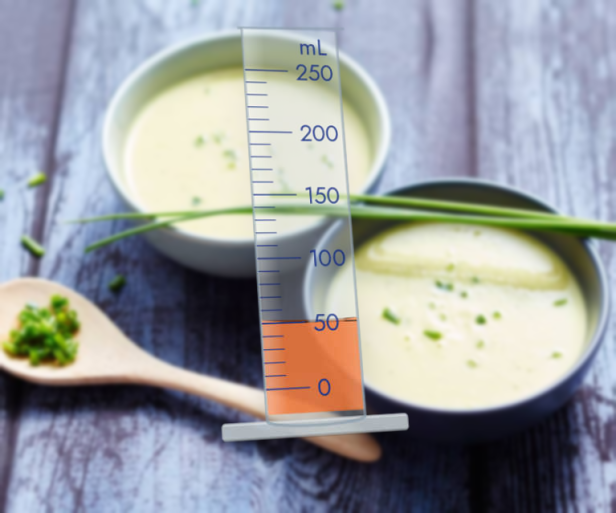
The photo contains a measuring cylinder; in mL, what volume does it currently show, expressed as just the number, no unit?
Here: 50
